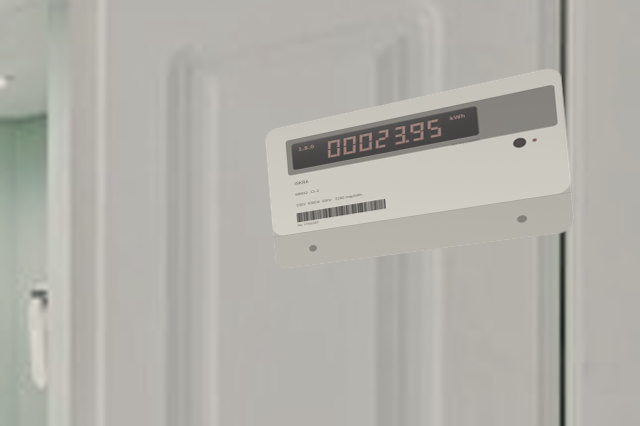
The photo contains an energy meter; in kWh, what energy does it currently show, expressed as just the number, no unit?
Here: 23.95
